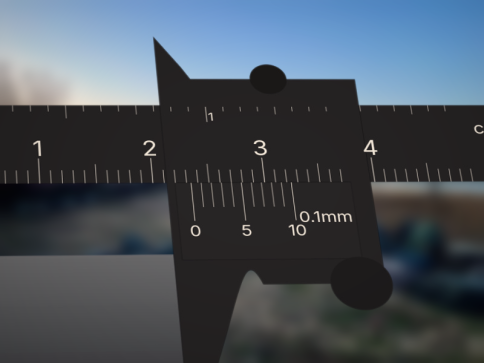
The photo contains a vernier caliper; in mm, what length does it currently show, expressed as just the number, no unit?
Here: 23.4
